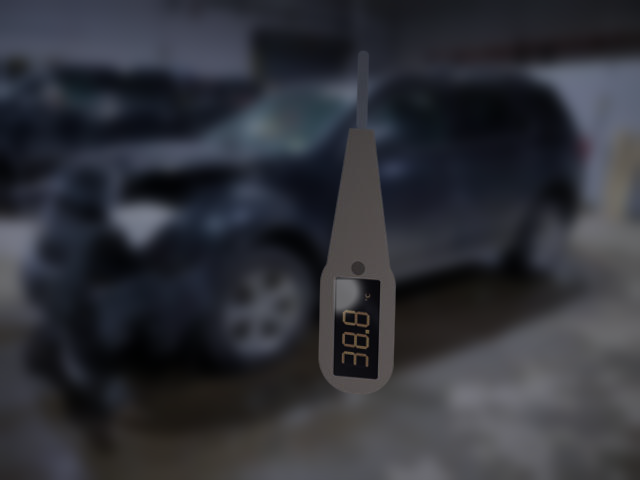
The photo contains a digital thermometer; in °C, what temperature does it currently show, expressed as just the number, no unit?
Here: 38.8
